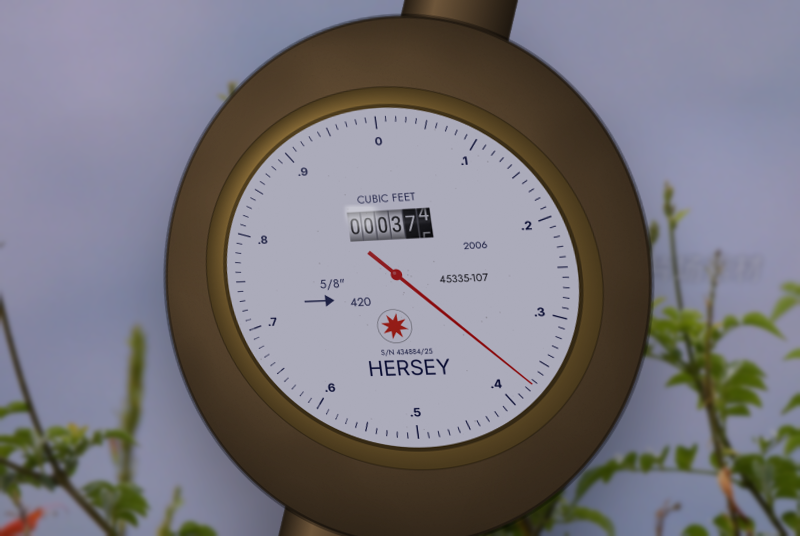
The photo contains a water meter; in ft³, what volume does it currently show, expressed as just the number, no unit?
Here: 374.37
